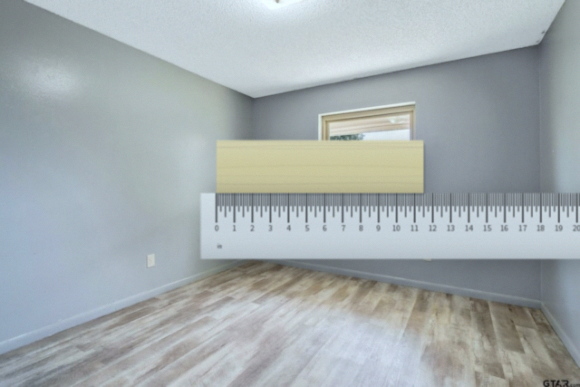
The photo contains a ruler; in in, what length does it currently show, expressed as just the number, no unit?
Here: 11.5
